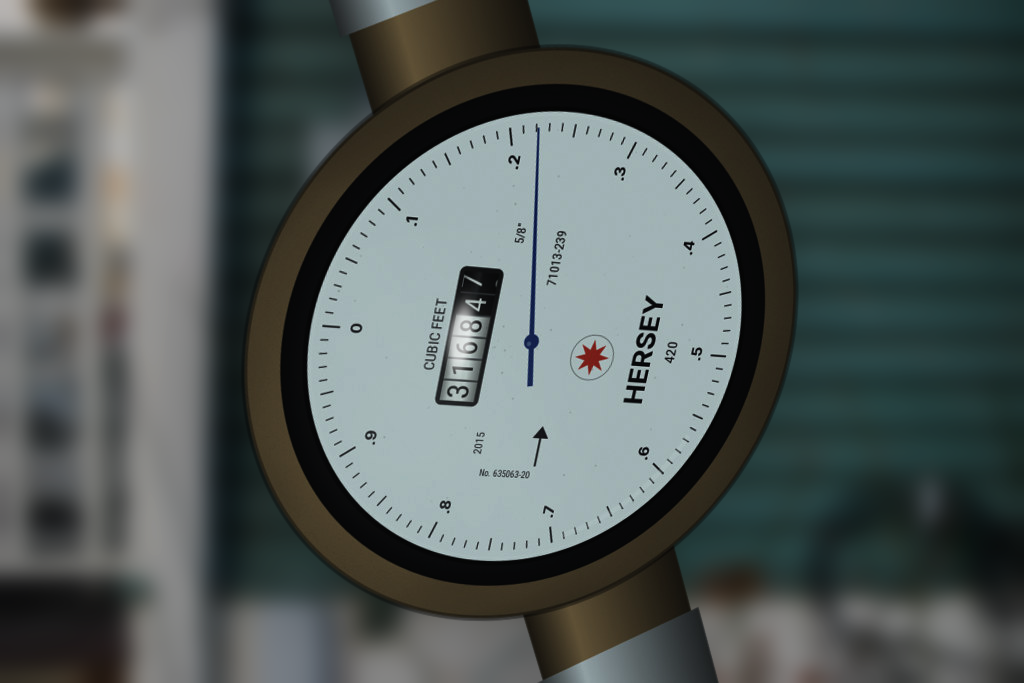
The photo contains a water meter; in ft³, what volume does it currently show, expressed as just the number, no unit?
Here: 316847.22
